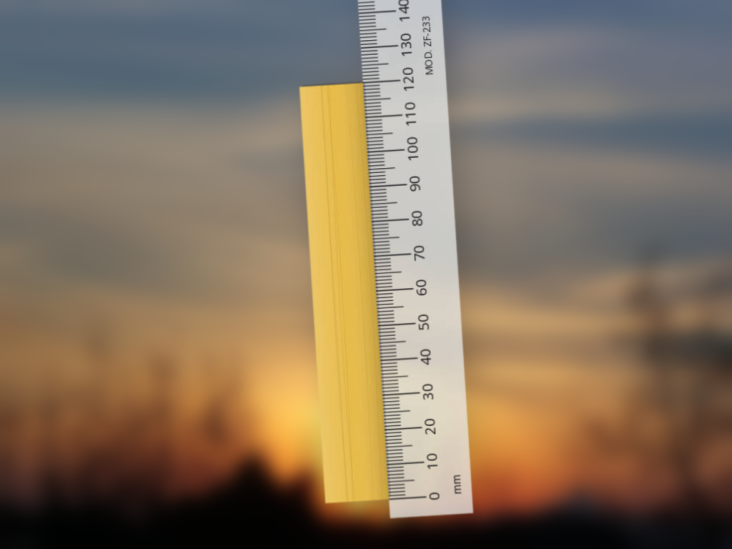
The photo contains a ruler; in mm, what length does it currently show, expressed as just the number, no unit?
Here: 120
